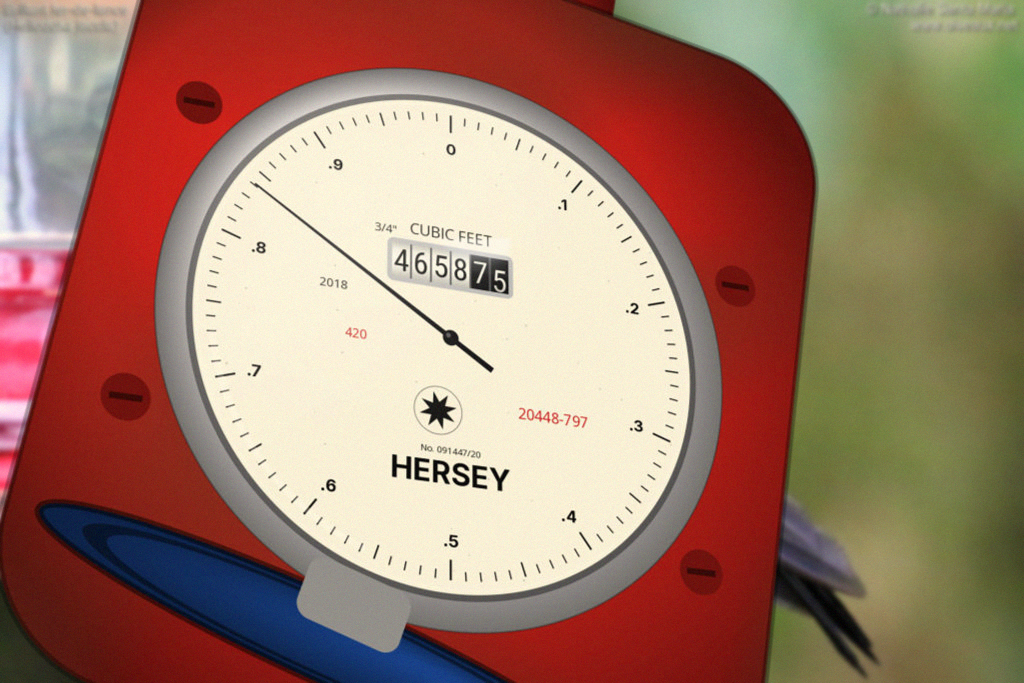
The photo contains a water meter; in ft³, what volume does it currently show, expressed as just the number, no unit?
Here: 465874.84
